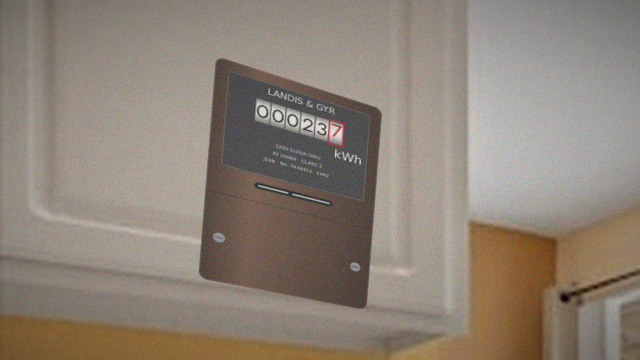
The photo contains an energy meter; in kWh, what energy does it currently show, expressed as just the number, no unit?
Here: 23.7
